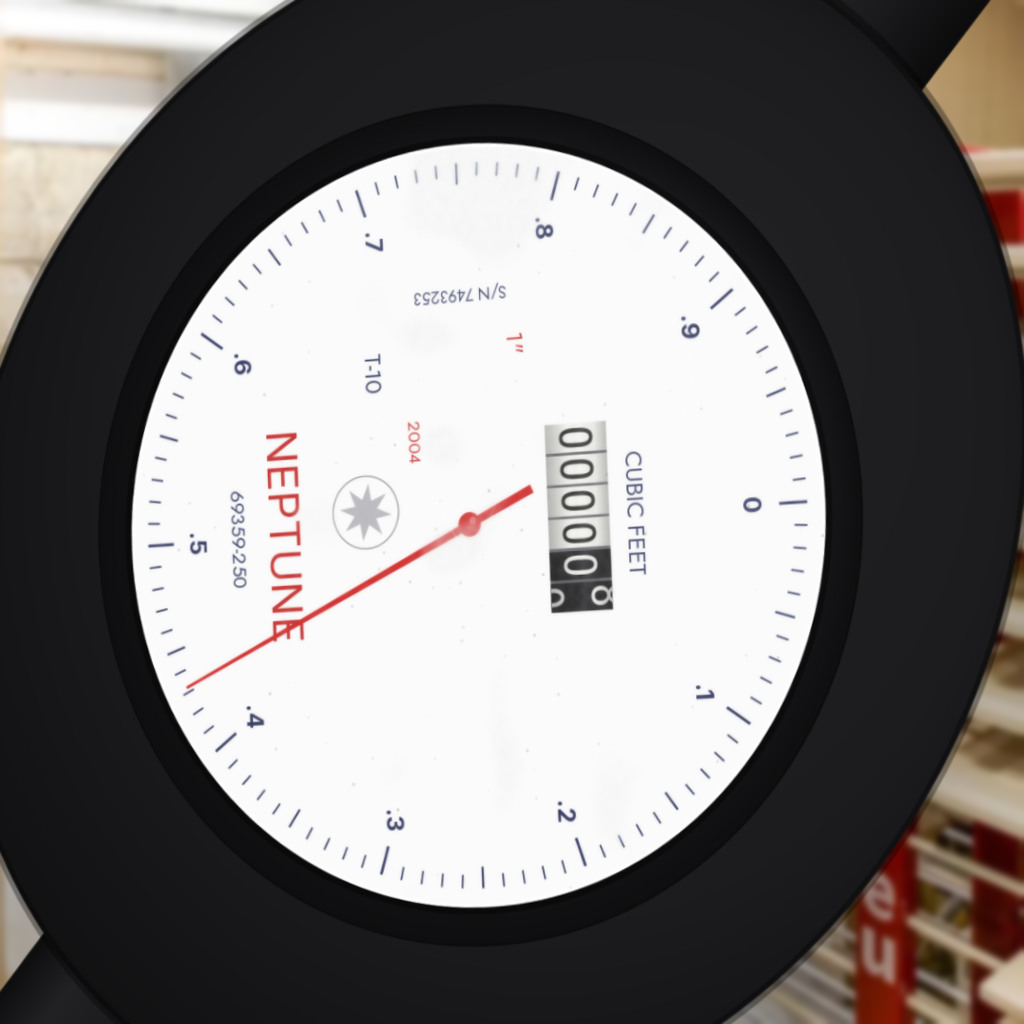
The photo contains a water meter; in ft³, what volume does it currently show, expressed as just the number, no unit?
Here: 8.43
